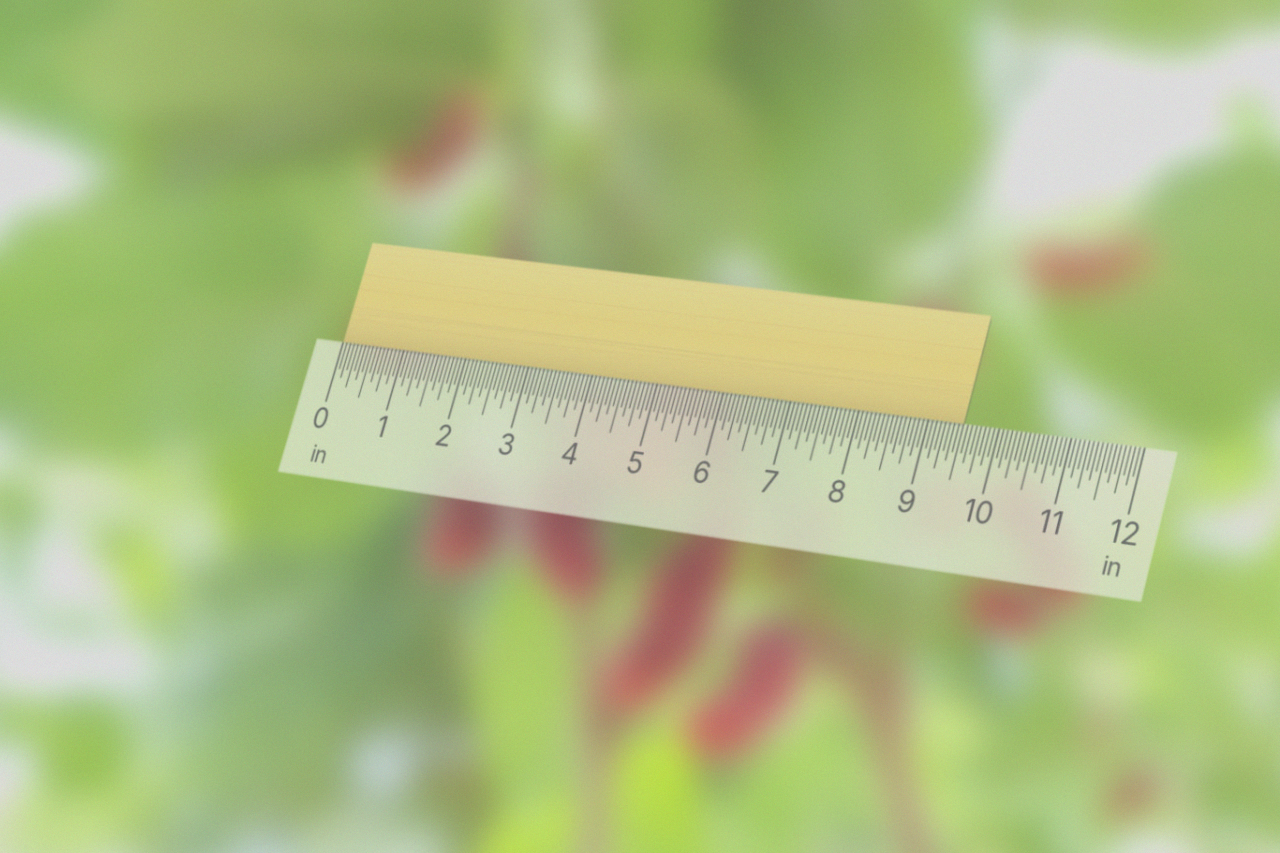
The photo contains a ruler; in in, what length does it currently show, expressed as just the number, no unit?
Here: 9.5
